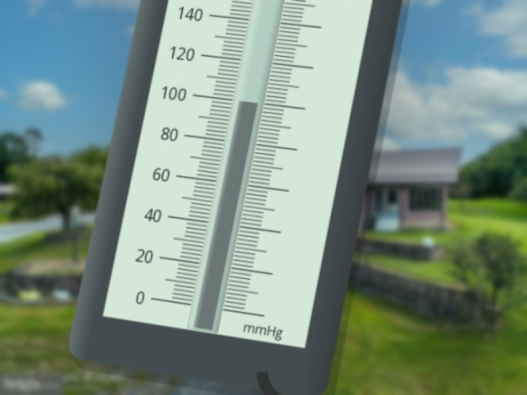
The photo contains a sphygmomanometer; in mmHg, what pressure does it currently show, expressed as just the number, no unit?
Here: 100
